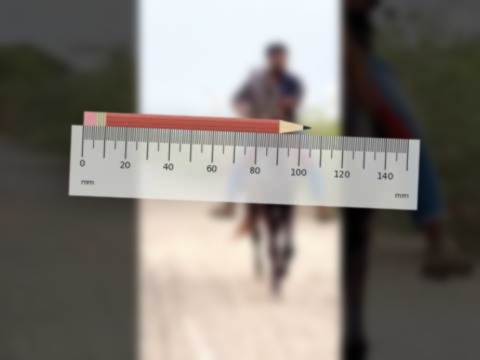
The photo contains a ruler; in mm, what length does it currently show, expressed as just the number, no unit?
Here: 105
